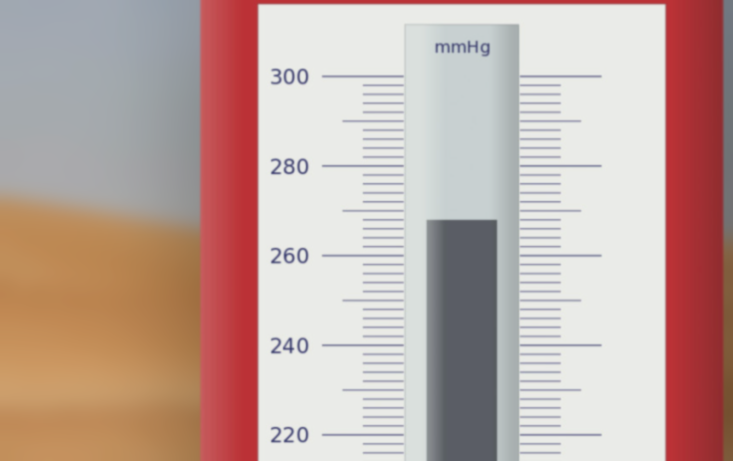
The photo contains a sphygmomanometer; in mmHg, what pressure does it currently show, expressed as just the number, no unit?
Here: 268
